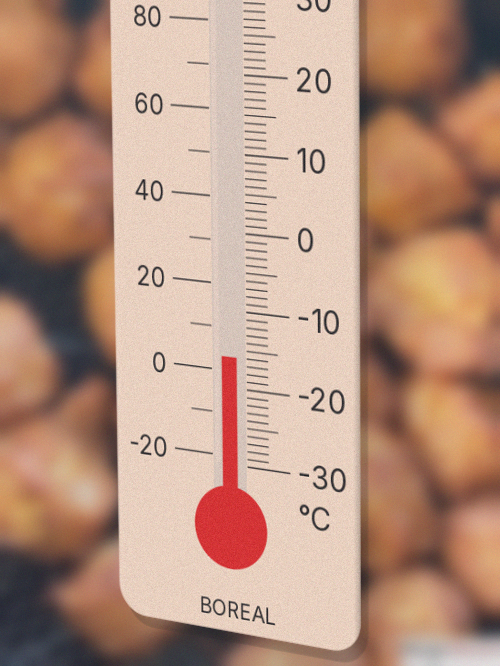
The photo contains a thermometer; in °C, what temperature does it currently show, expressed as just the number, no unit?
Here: -16
